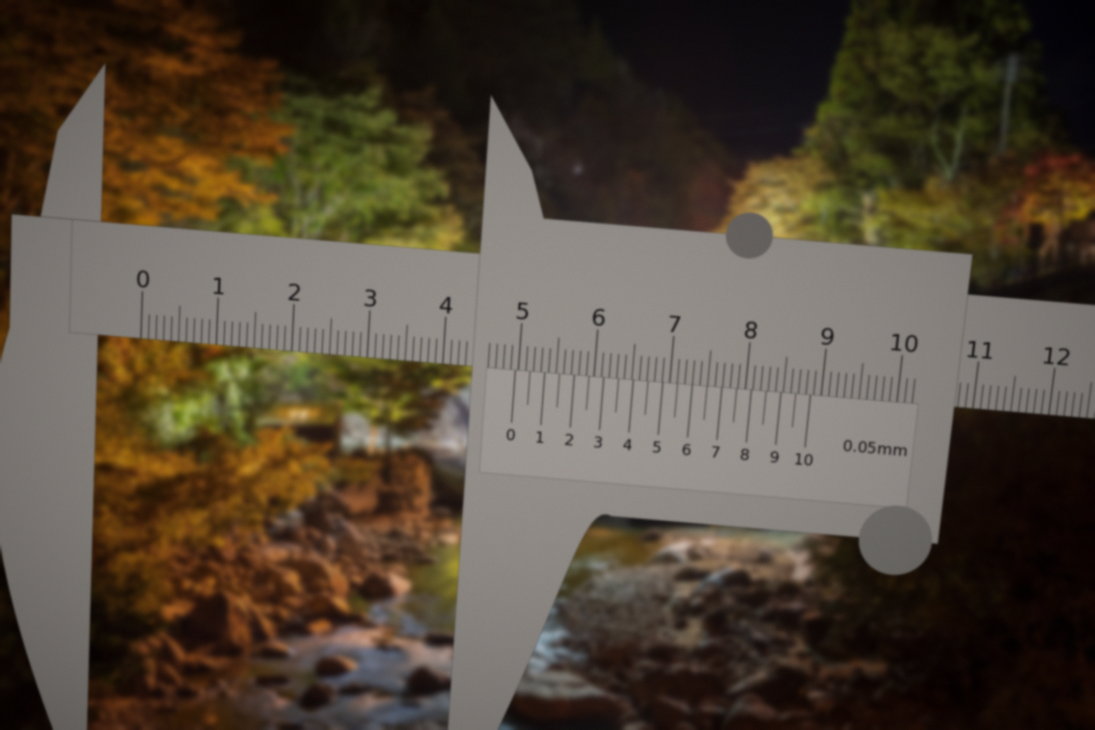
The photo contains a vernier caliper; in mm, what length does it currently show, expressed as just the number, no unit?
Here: 49.6
